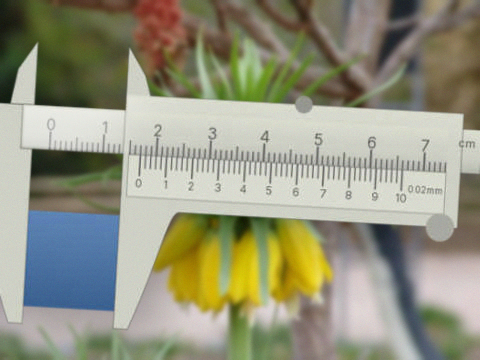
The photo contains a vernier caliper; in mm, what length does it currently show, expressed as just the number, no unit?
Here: 17.0
